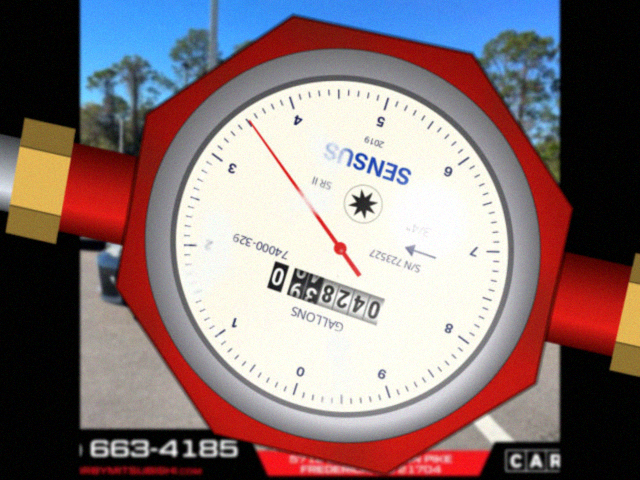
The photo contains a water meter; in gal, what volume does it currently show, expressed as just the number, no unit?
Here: 428393.5
